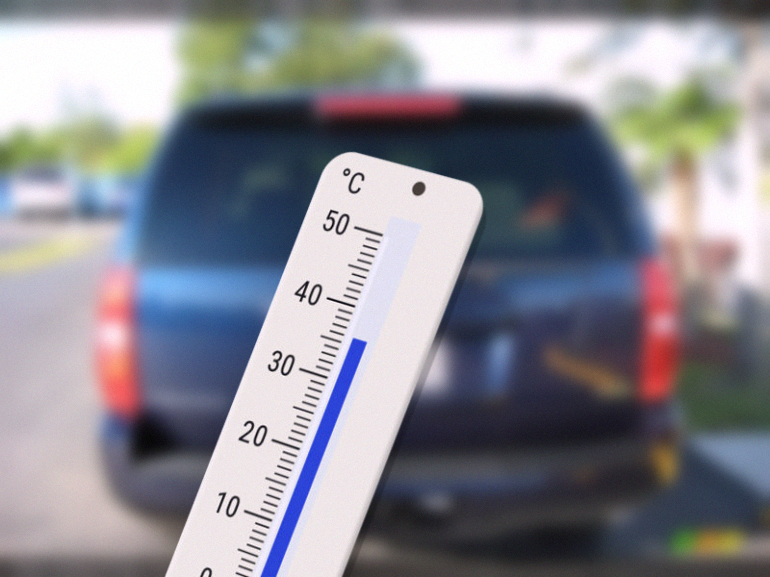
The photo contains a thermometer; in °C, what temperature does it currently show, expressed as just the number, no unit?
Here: 36
